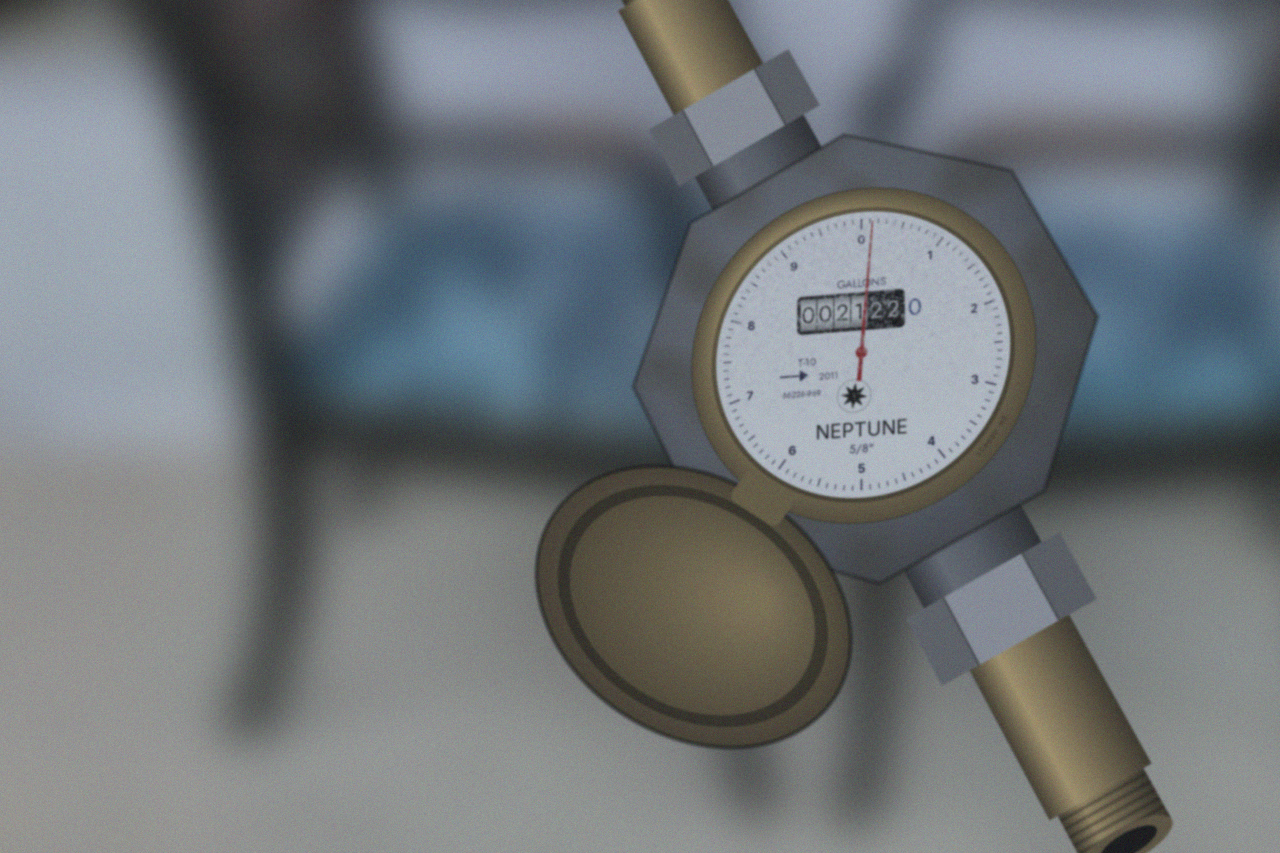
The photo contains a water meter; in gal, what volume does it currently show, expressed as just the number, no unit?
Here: 21220.1
